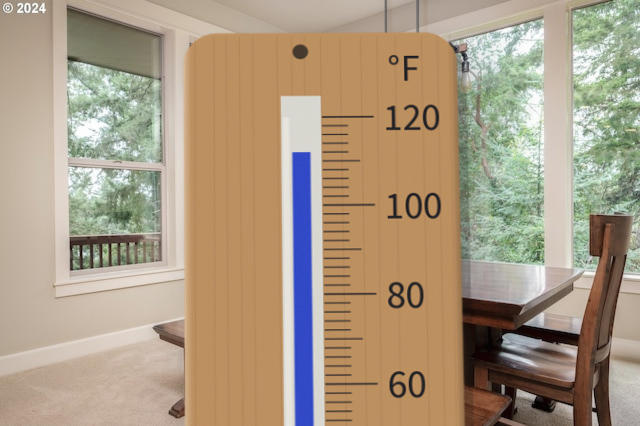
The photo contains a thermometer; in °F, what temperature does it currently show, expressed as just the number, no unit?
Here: 112
